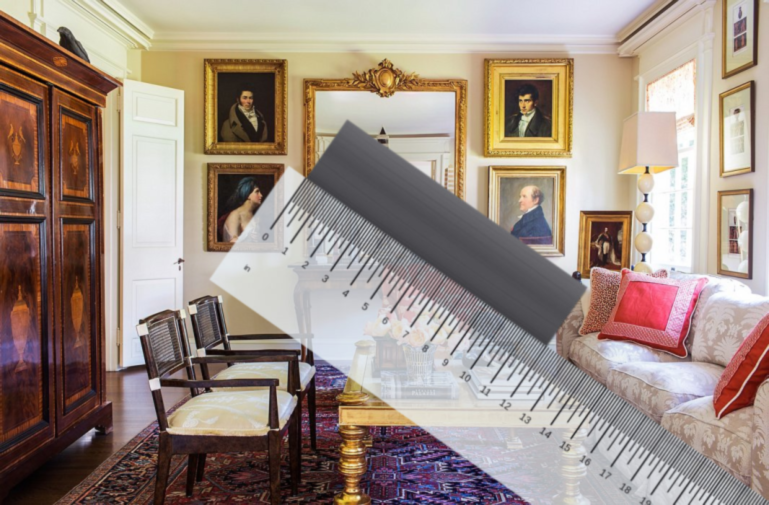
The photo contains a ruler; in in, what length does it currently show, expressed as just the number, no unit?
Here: 12
